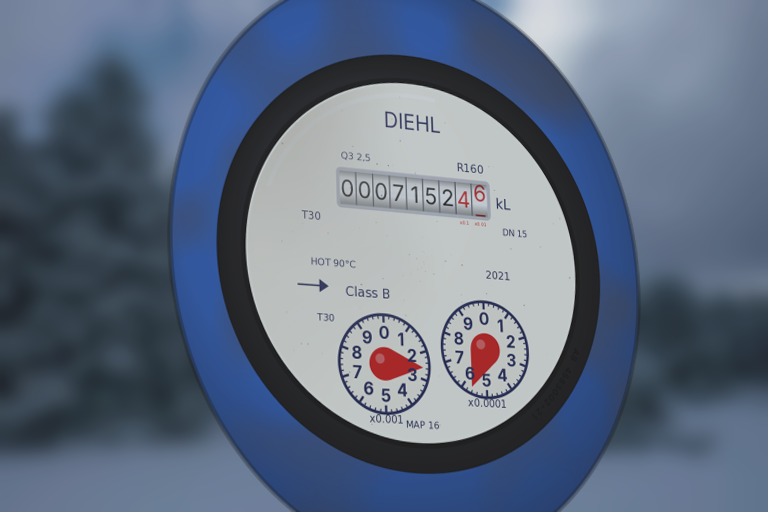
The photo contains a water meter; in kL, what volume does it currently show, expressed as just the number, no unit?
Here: 7152.4625
